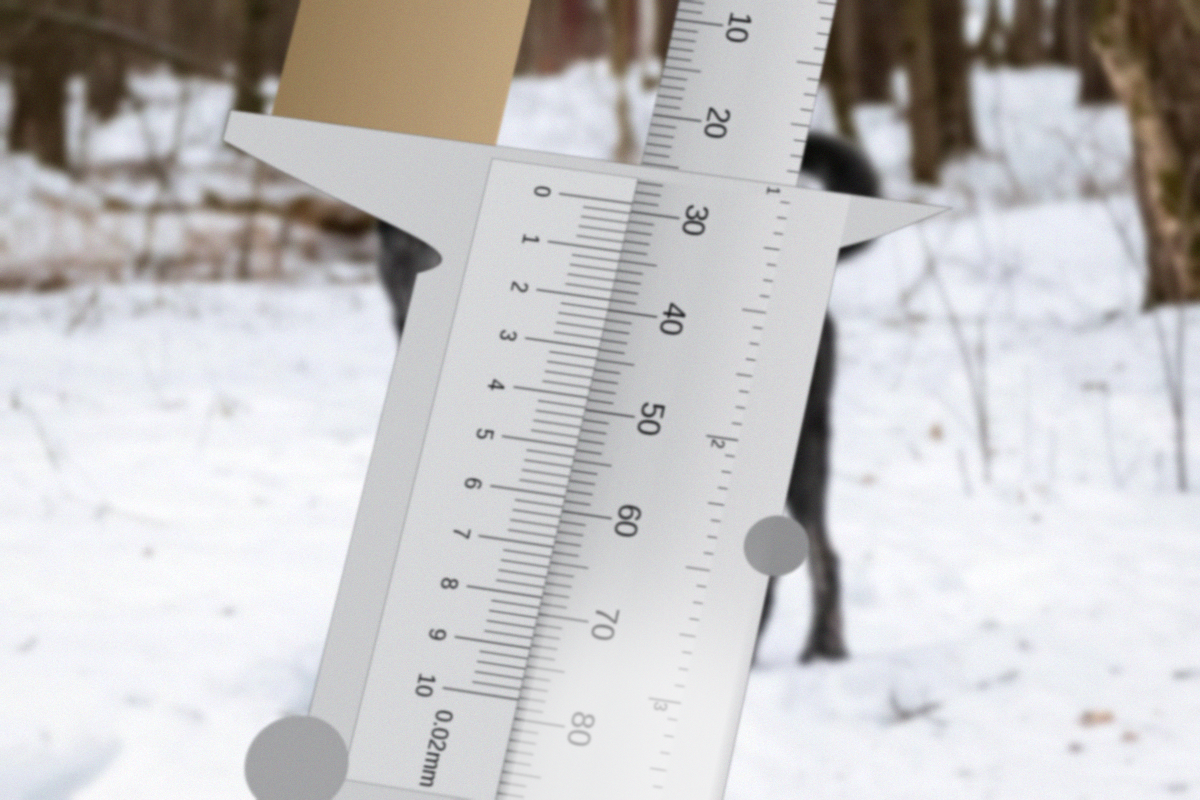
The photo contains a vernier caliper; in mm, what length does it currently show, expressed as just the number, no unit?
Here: 29.2
